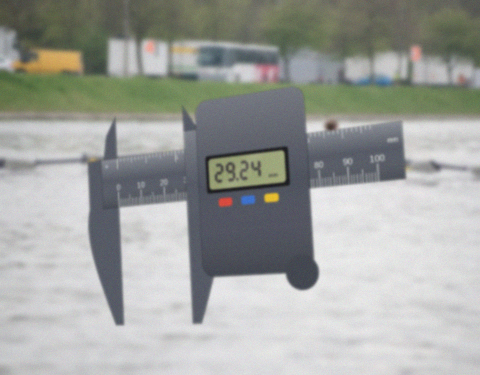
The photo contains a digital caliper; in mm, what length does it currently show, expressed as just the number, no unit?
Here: 29.24
